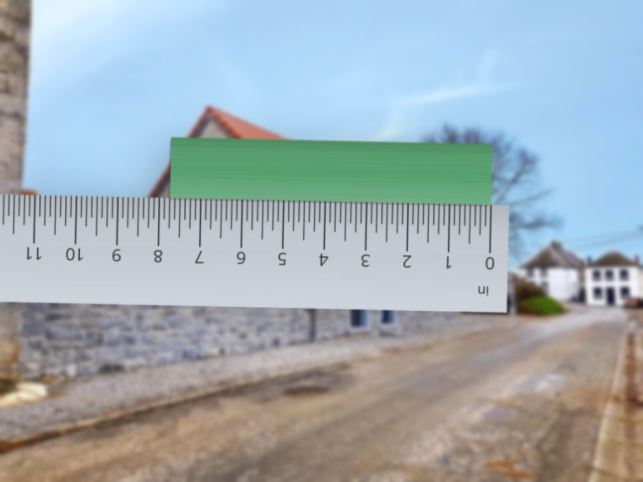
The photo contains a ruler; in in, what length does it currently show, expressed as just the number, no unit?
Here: 7.75
